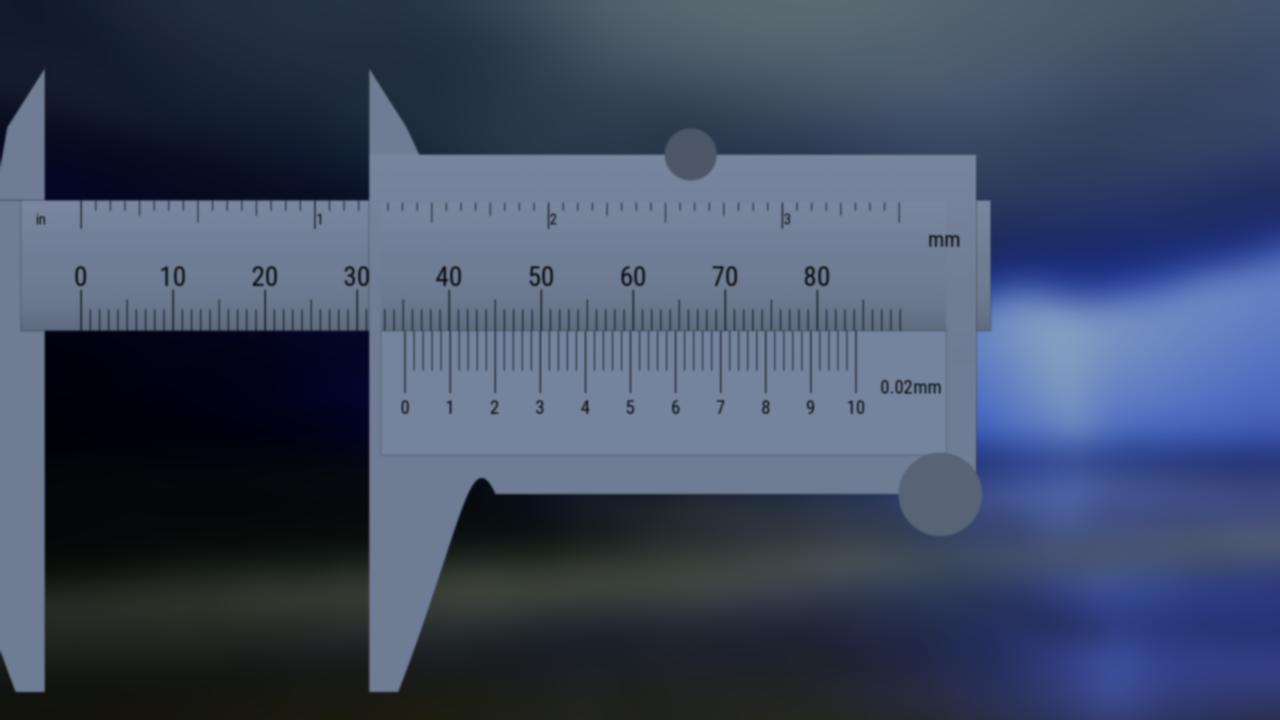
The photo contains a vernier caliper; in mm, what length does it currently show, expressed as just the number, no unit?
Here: 35.2
